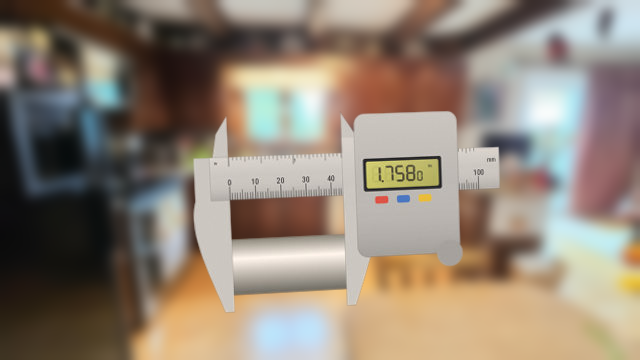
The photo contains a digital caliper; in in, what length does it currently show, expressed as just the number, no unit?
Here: 1.7580
